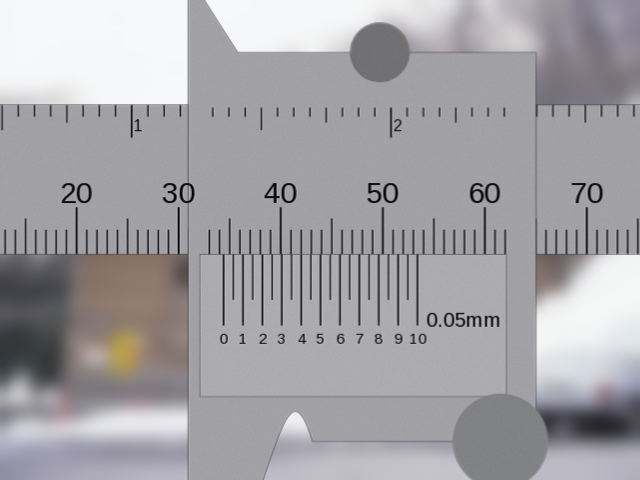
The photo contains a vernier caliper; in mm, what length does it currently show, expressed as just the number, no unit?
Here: 34.4
